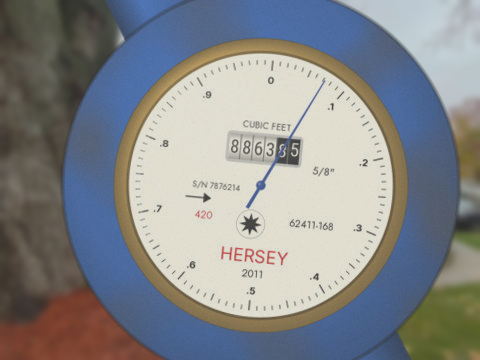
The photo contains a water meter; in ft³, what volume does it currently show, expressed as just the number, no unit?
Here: 886385.07
